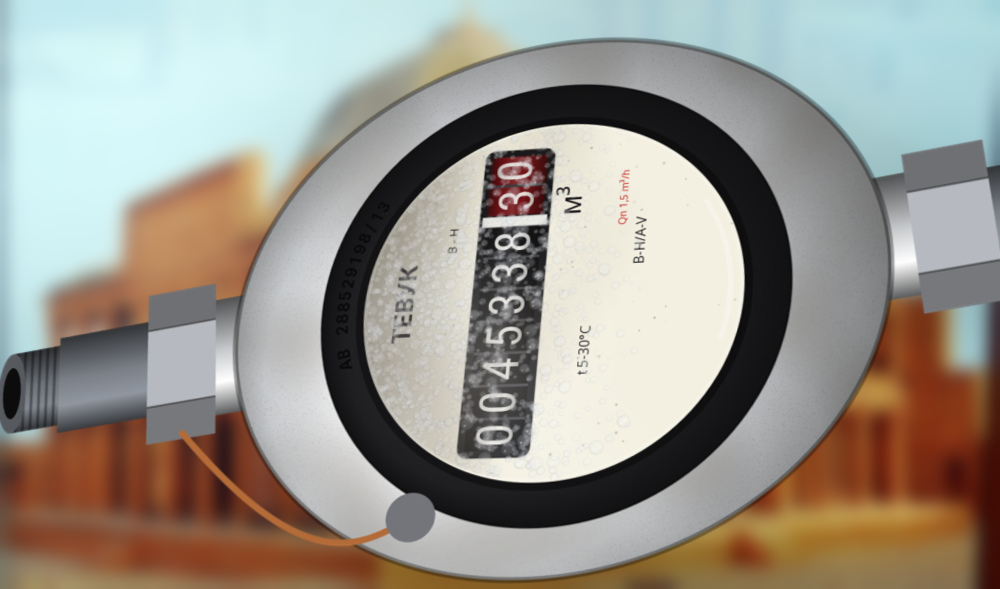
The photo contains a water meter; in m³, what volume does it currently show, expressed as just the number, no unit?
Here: 45338.30
